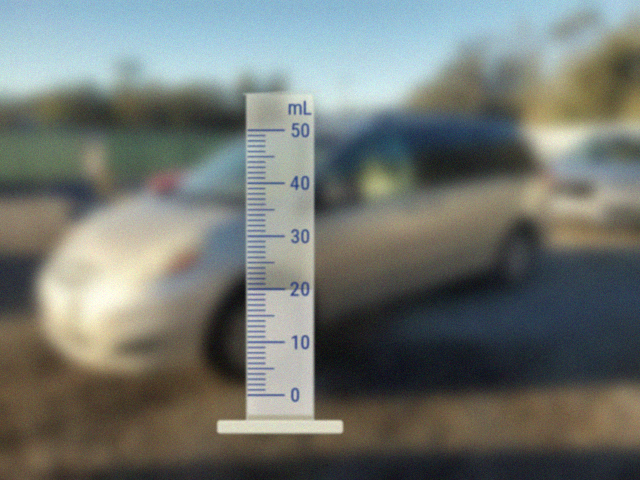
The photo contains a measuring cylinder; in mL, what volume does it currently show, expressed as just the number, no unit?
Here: 20
